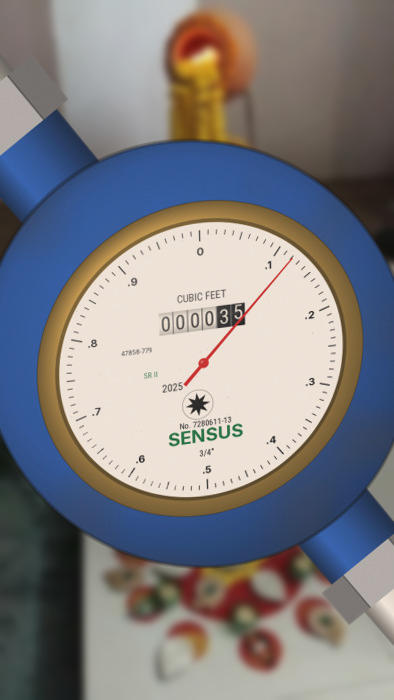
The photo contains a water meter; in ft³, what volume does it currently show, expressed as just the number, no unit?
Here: 35.12
